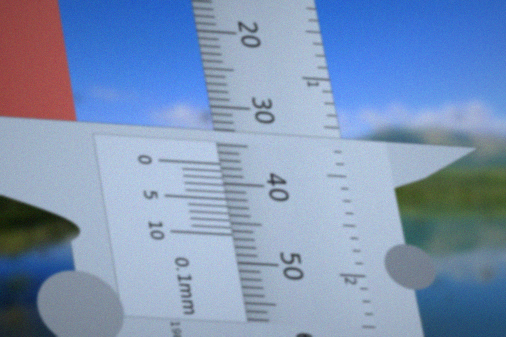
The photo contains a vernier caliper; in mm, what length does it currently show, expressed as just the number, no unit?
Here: 37.5
